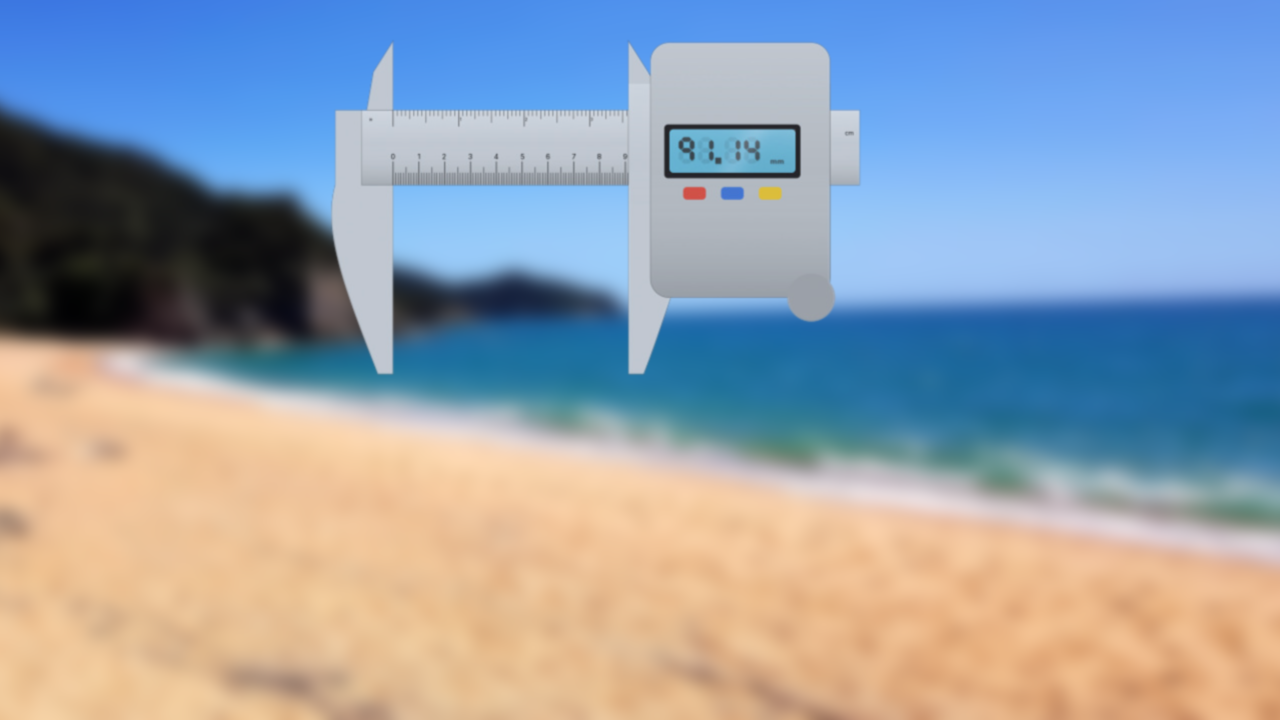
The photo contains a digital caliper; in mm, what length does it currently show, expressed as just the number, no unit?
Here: 91.14
